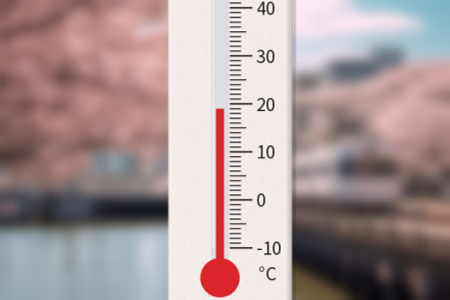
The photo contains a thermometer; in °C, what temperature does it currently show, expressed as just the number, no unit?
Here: 19
